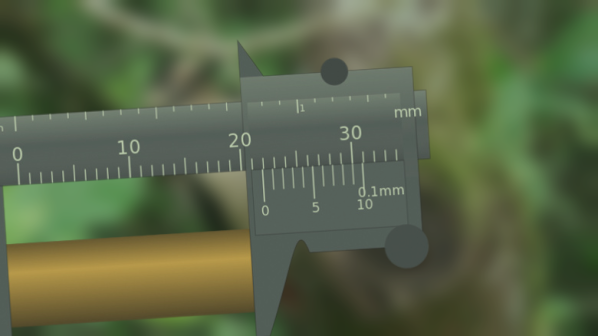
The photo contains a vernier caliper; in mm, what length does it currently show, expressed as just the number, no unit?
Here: 21.9
